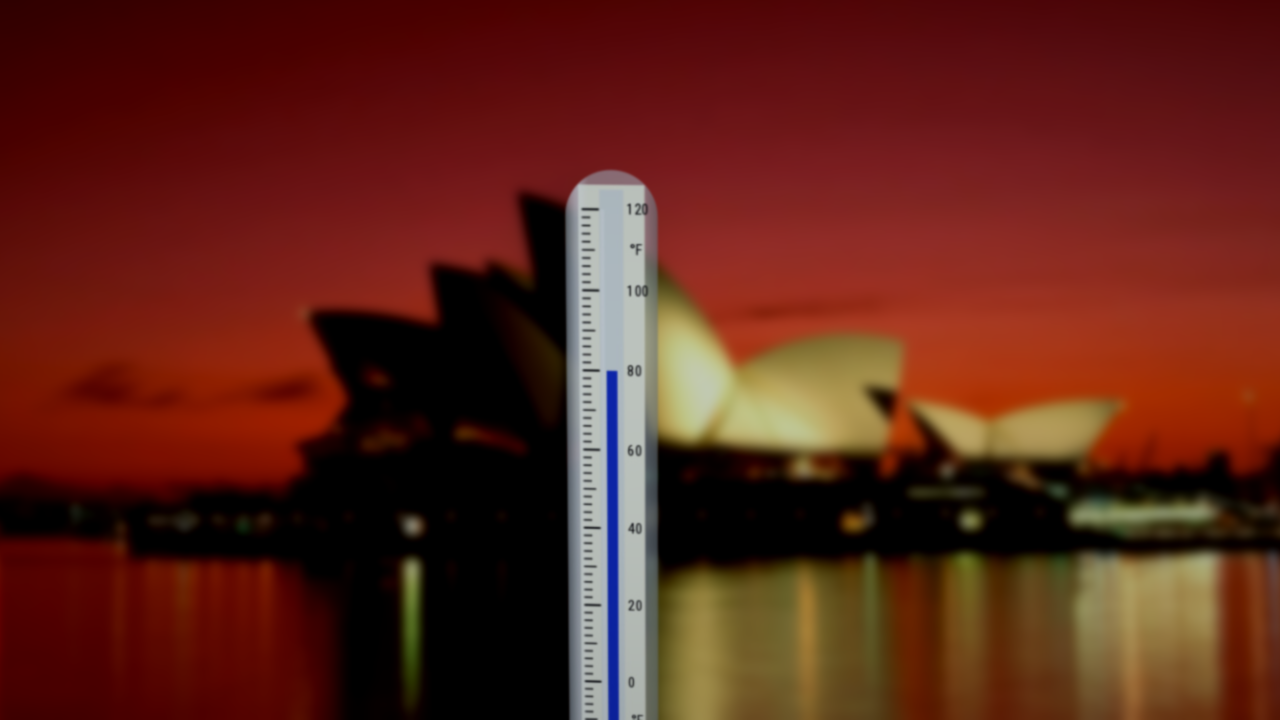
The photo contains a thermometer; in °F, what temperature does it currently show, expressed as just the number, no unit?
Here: 80
